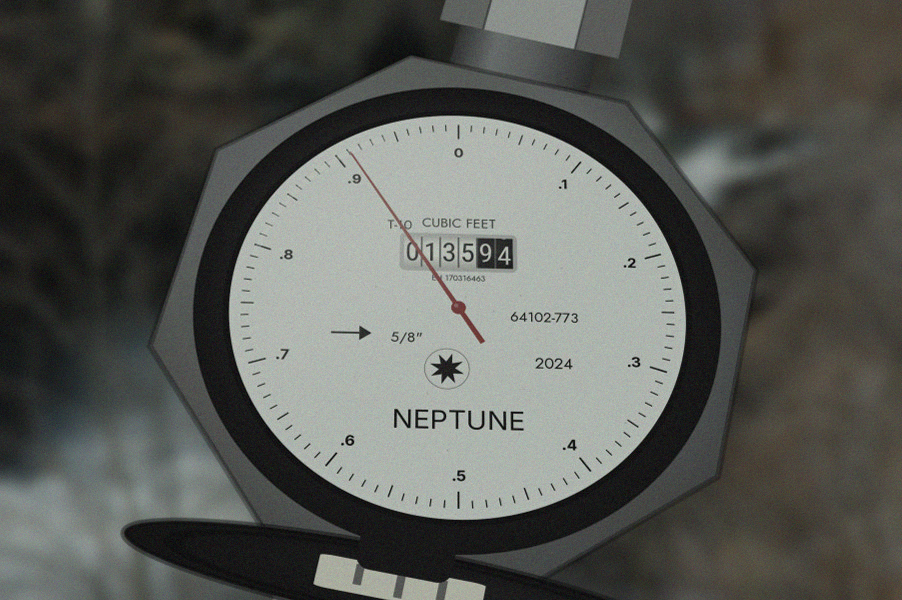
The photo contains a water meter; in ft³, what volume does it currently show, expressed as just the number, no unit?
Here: 13593.91
